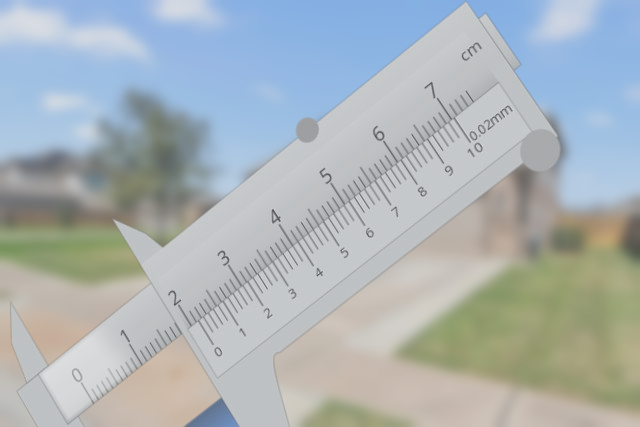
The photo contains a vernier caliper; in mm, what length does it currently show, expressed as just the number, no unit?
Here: 21.4
